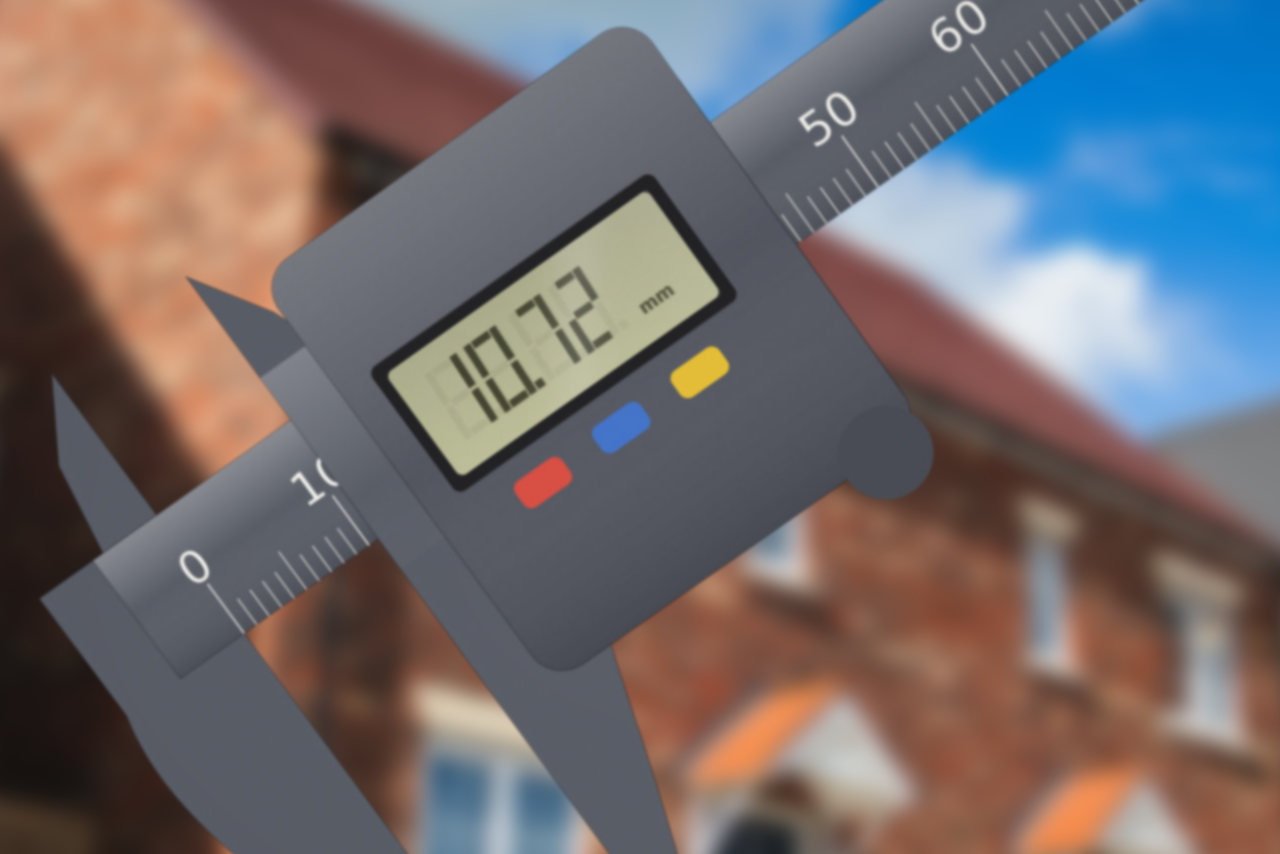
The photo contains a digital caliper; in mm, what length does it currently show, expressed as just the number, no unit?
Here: 10.72
